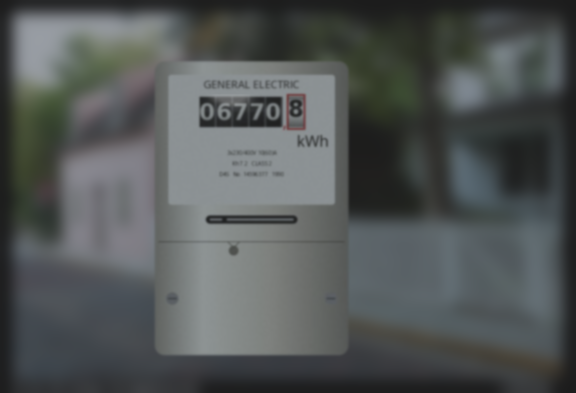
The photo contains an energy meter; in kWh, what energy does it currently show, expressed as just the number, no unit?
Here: 6770.8
